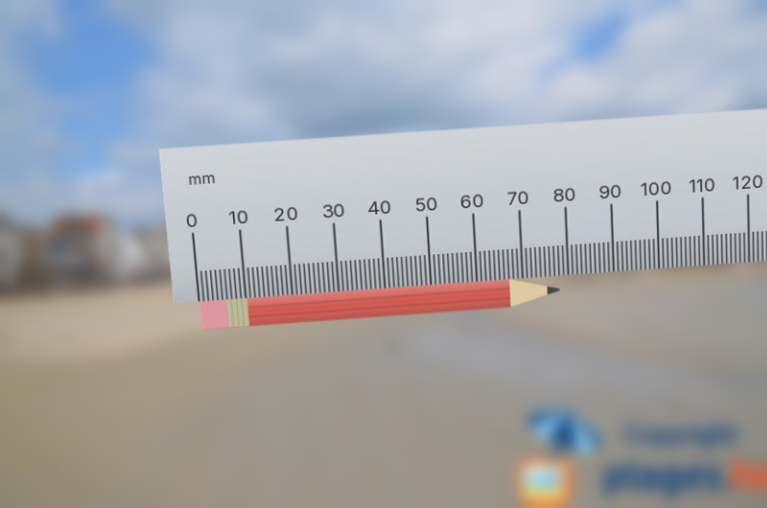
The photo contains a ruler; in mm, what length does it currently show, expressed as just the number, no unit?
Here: 78
